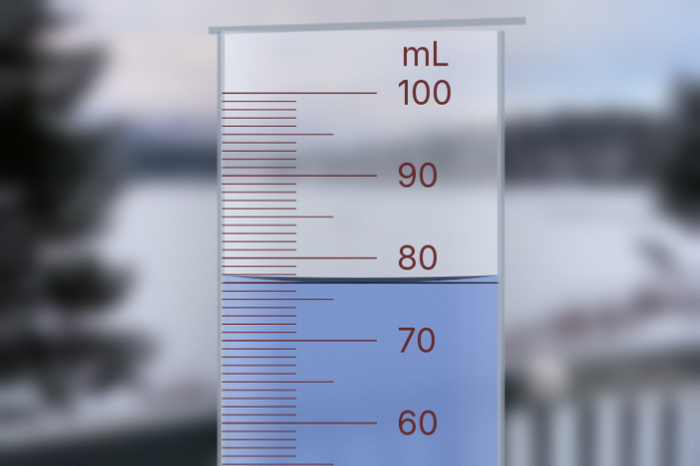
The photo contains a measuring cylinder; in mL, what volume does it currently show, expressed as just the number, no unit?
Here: 77
